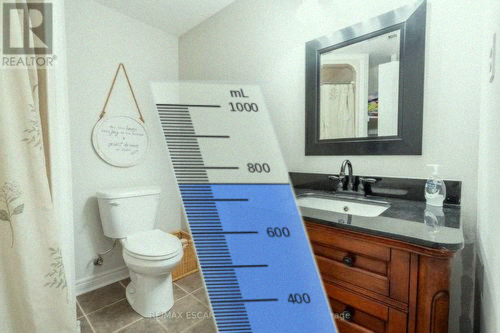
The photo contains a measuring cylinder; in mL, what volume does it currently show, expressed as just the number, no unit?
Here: 750
